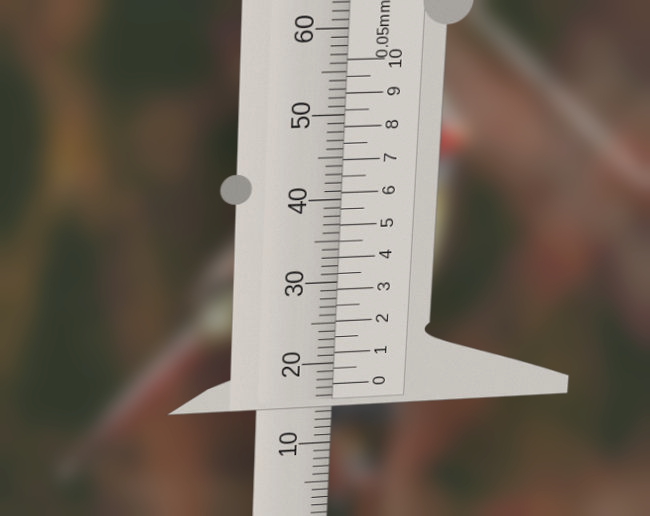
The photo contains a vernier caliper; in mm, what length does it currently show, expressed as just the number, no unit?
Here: 17.4
